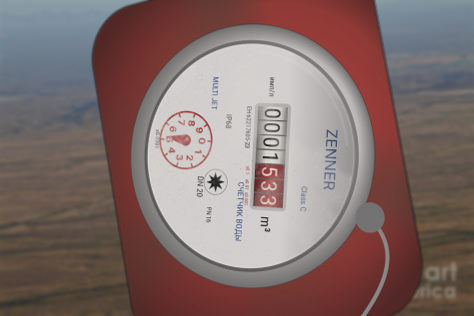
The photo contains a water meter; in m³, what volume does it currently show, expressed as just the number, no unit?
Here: 1.5335
